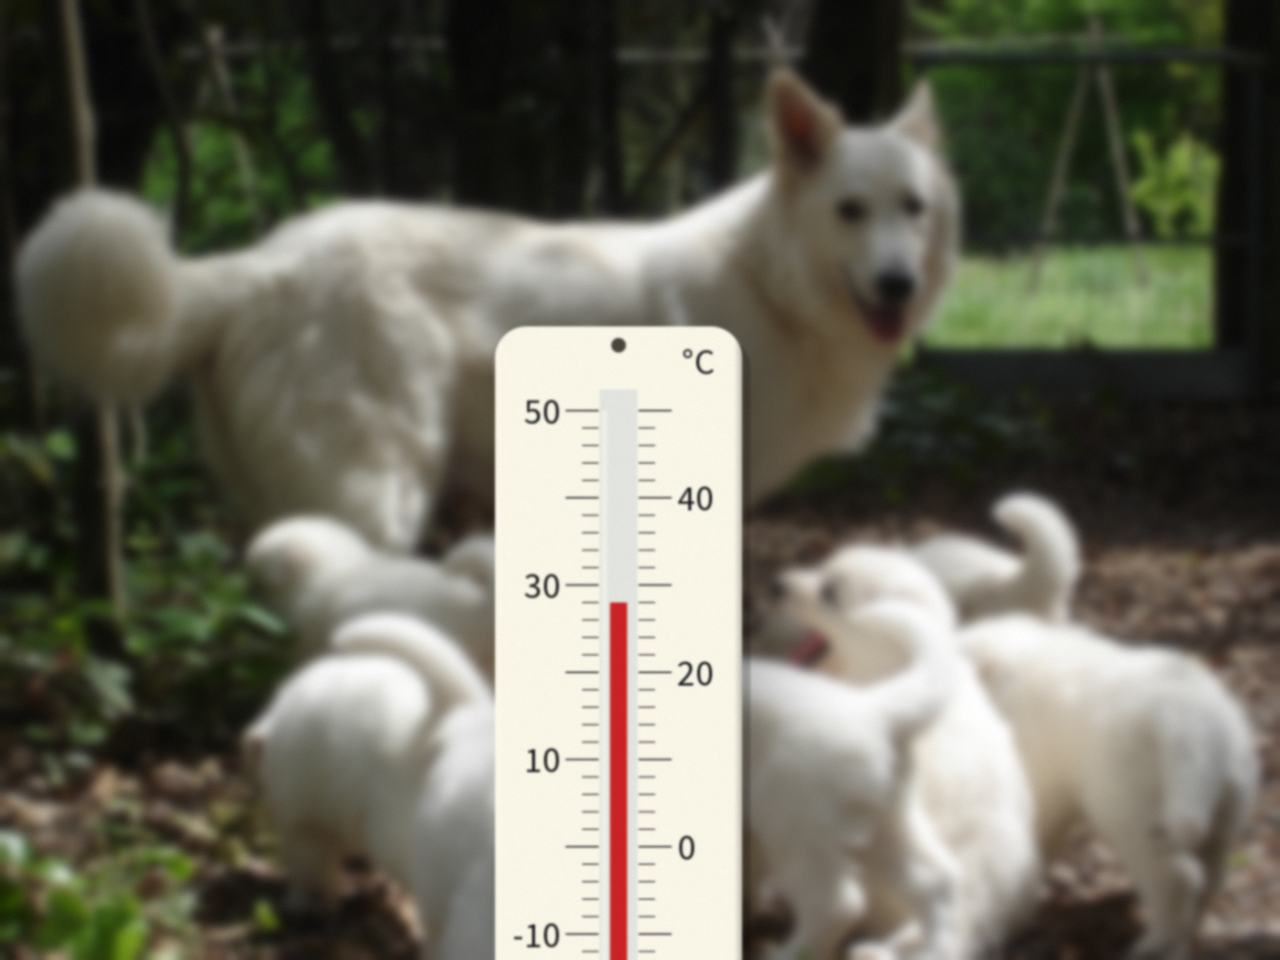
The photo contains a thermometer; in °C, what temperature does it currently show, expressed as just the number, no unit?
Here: 28
